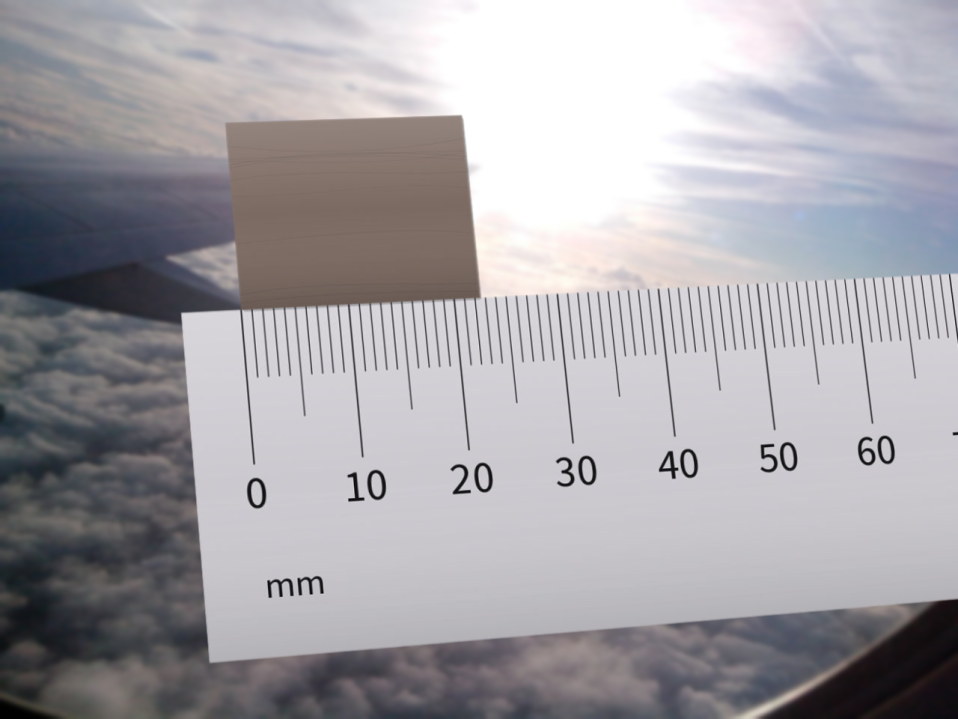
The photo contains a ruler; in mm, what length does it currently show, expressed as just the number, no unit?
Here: 22.5
